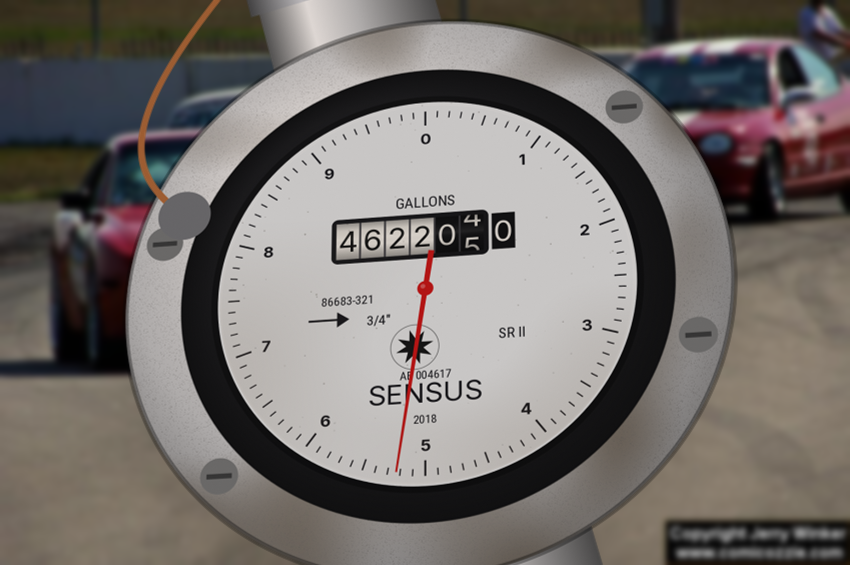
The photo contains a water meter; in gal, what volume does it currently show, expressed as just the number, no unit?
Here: 4622045.2
